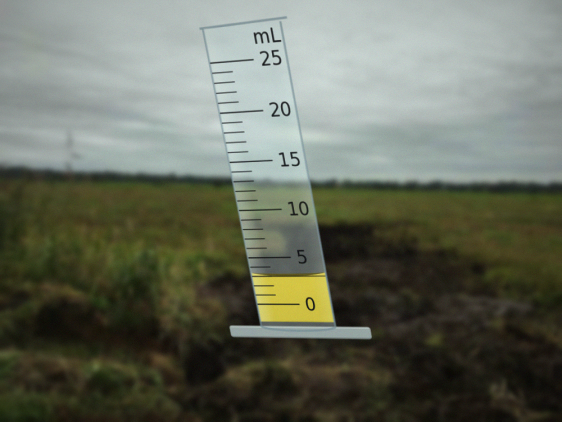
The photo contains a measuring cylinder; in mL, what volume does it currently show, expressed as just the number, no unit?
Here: 3
